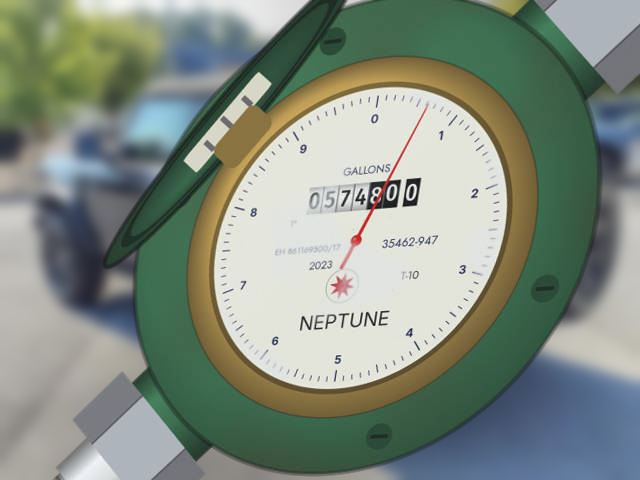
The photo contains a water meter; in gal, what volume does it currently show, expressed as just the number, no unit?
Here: 574800.6
